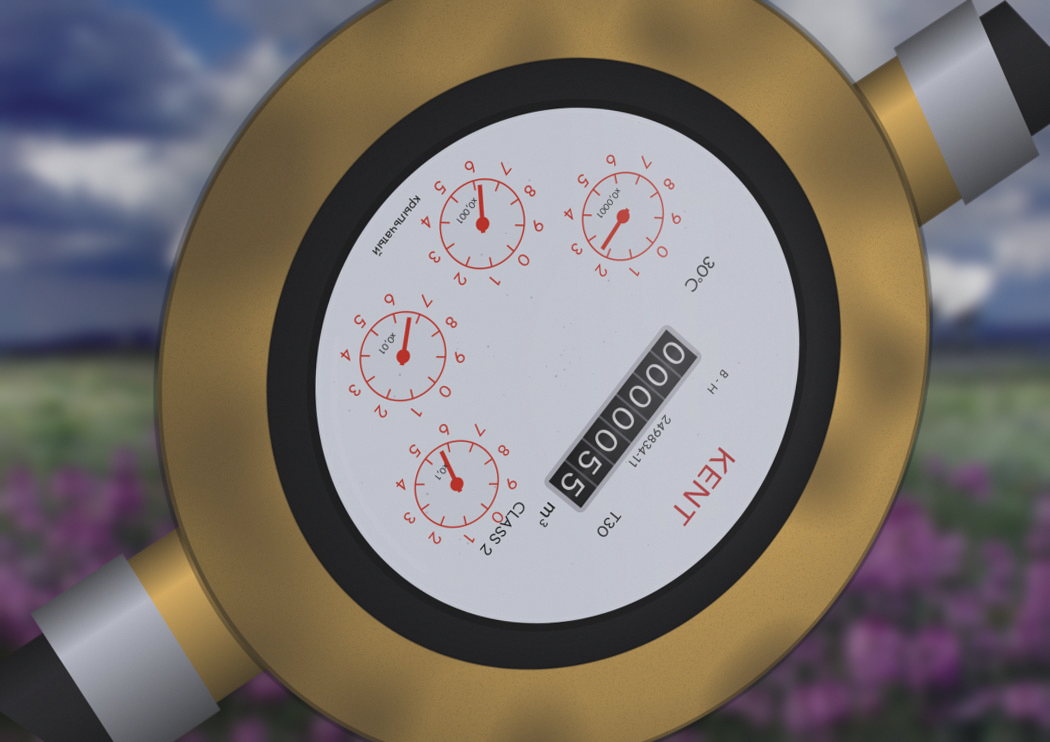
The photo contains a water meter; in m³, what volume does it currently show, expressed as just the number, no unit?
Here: 55.5662
